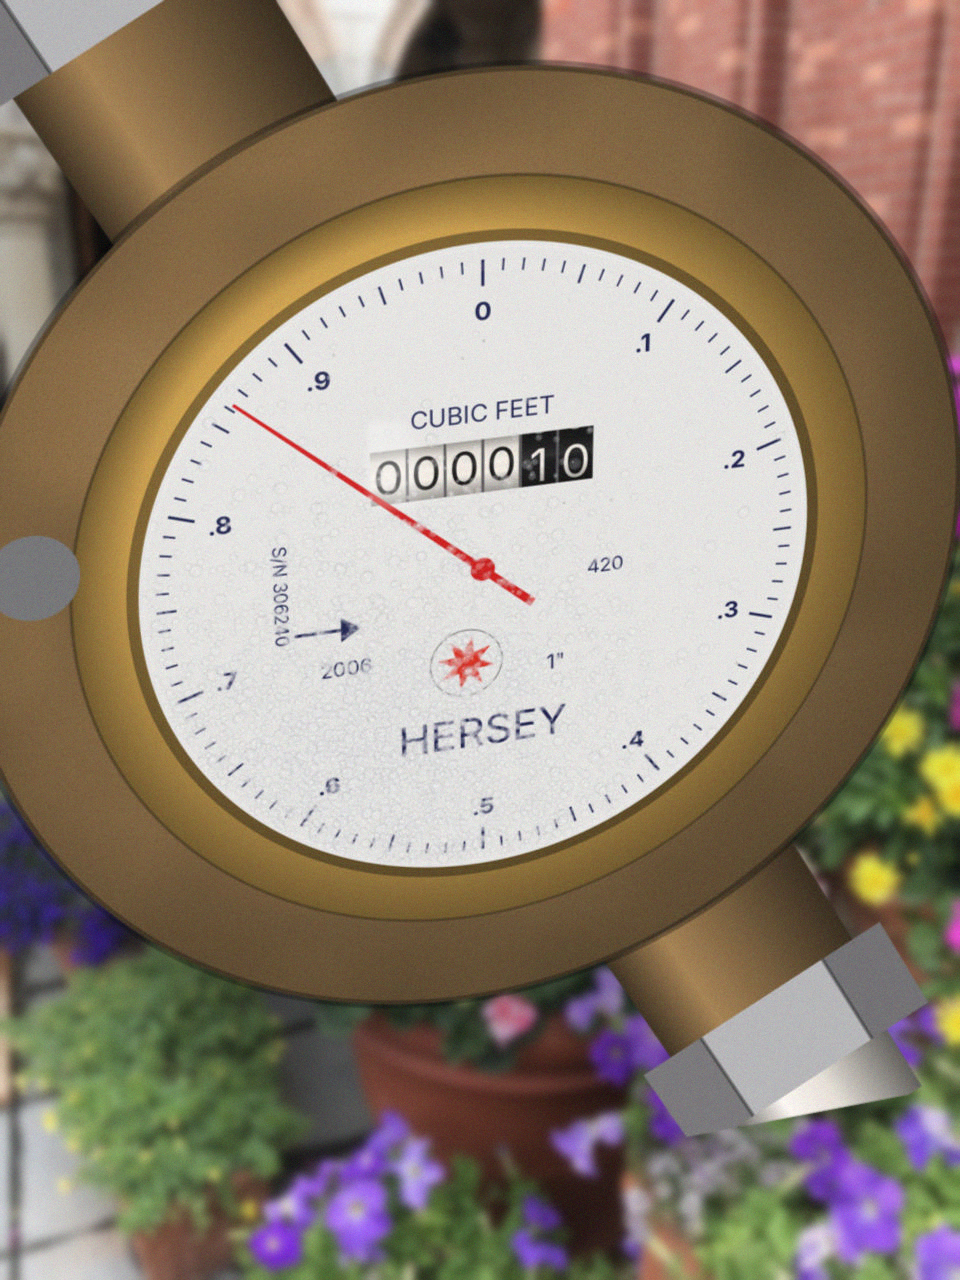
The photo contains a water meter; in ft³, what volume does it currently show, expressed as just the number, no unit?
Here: 9.86
